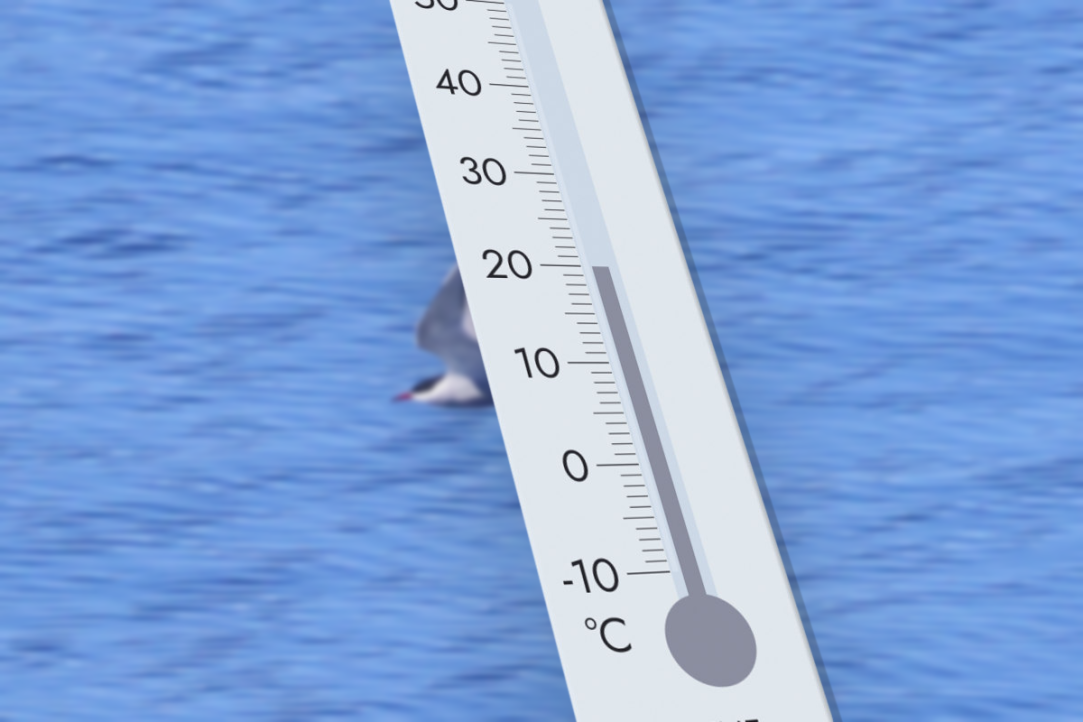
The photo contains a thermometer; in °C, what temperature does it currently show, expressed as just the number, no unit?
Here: 20
